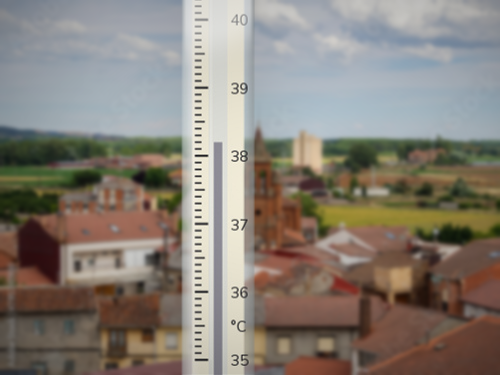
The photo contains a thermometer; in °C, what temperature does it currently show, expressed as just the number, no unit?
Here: 38.2
